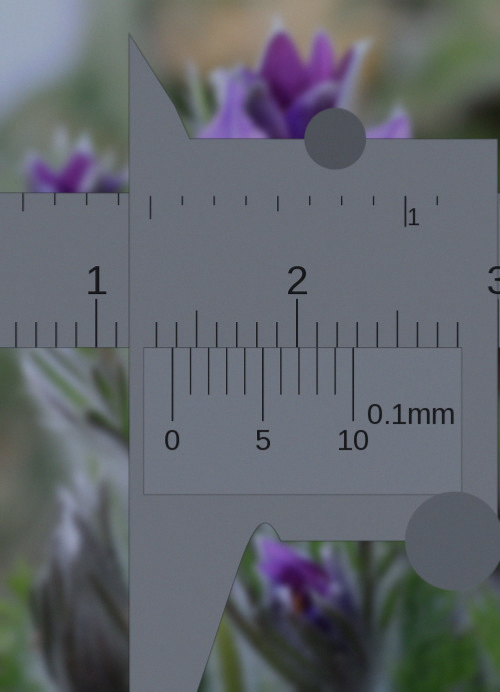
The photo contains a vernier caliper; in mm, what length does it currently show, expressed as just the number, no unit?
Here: 13.8
